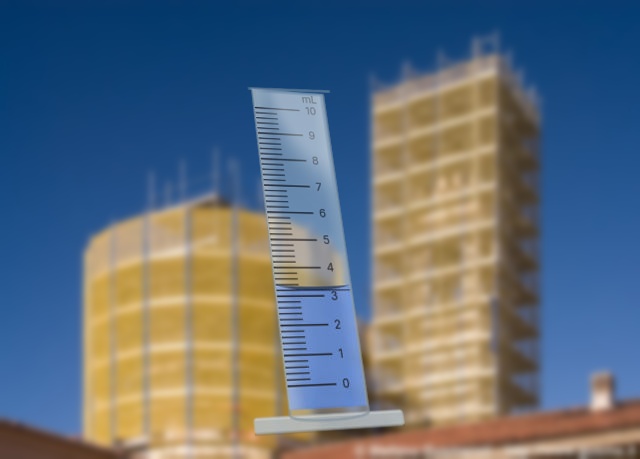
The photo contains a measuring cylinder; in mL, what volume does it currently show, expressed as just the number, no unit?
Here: 3.2
